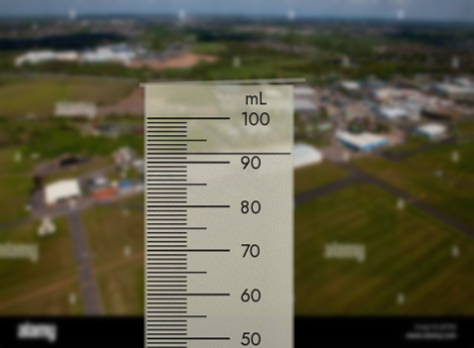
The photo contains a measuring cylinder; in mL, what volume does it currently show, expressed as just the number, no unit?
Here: 92
